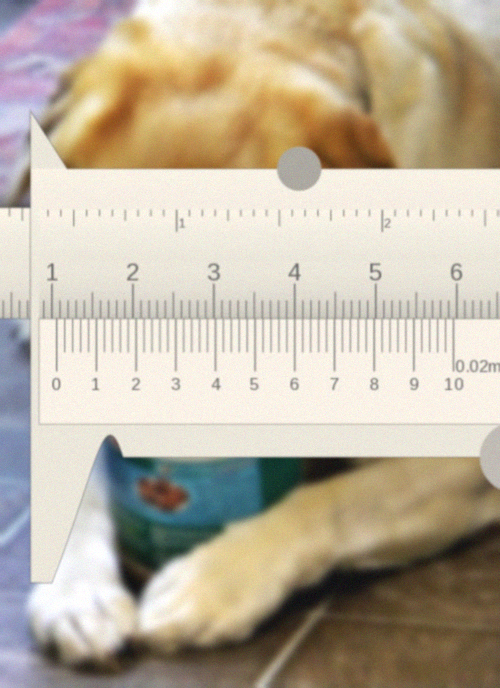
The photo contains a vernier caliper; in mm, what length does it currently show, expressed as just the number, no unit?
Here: 10.6
